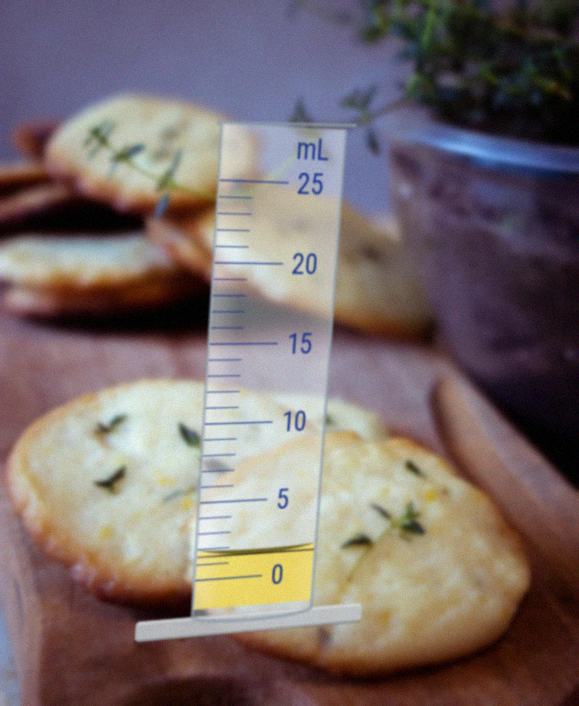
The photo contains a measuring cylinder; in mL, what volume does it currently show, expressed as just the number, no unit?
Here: 1.5
